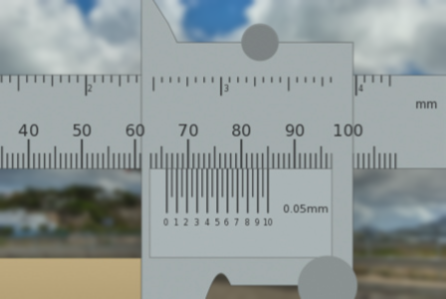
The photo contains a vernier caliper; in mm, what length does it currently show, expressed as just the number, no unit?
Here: 66.0
